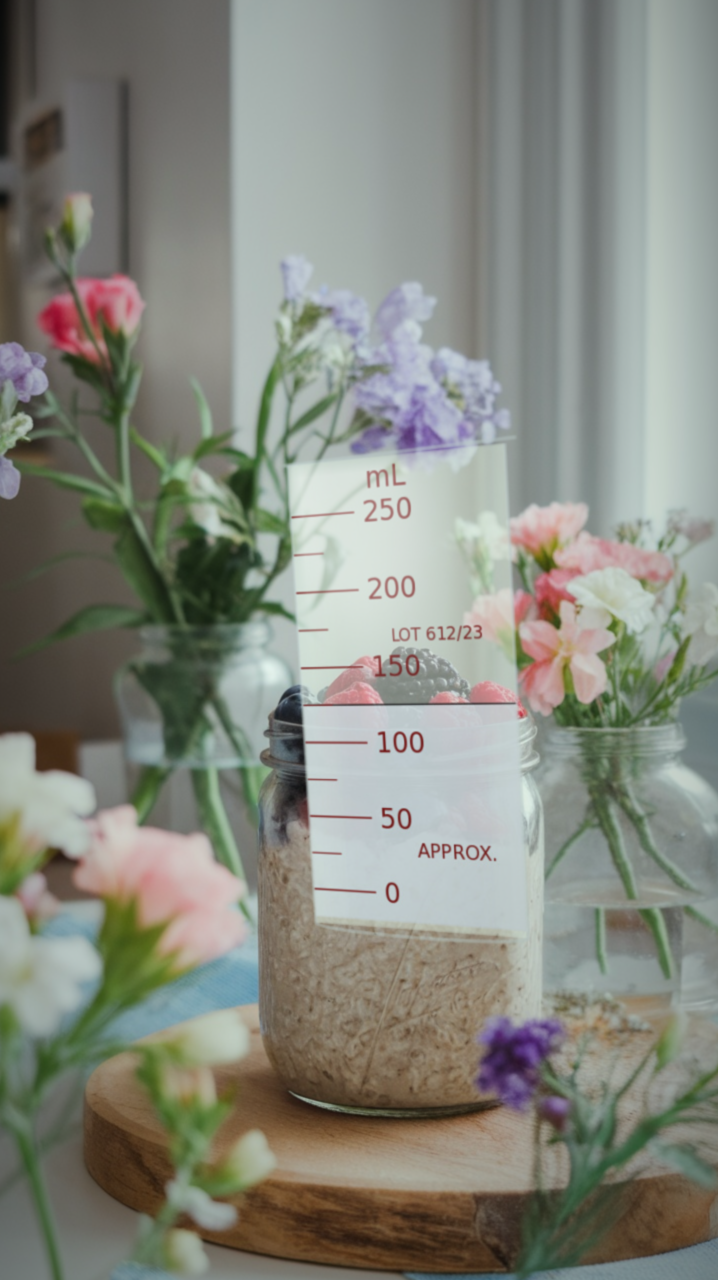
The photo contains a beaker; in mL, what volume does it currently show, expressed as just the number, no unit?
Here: 125
